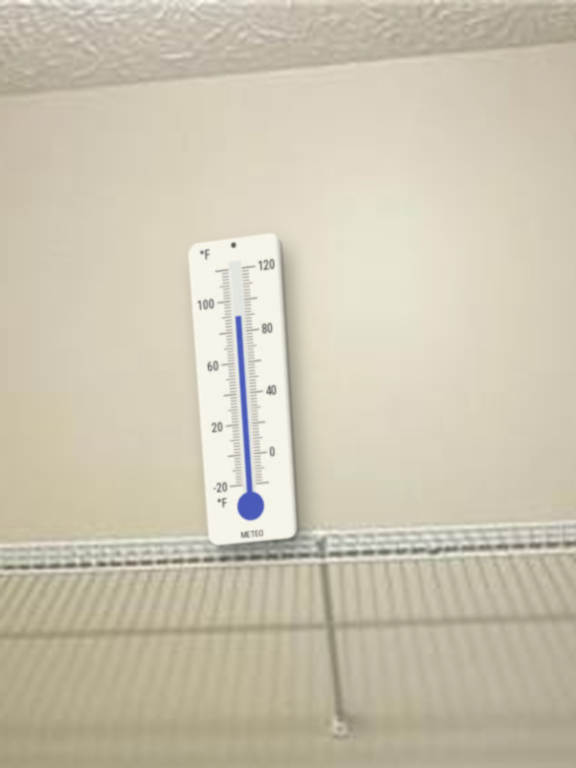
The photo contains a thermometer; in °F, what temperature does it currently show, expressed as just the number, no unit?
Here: 90
